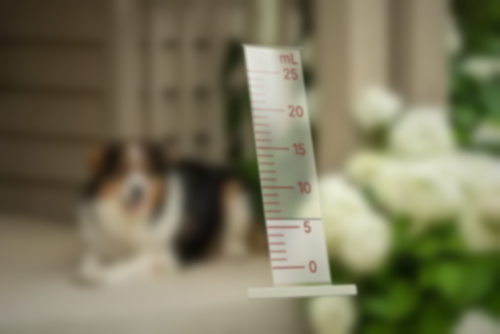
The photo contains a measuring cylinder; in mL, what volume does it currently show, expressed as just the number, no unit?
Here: 6
